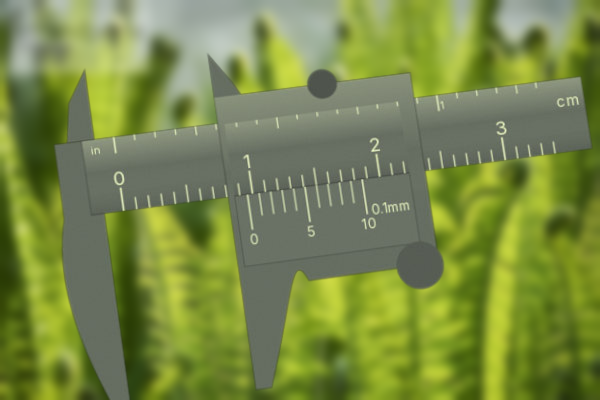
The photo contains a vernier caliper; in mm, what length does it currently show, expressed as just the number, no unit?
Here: 9.6
